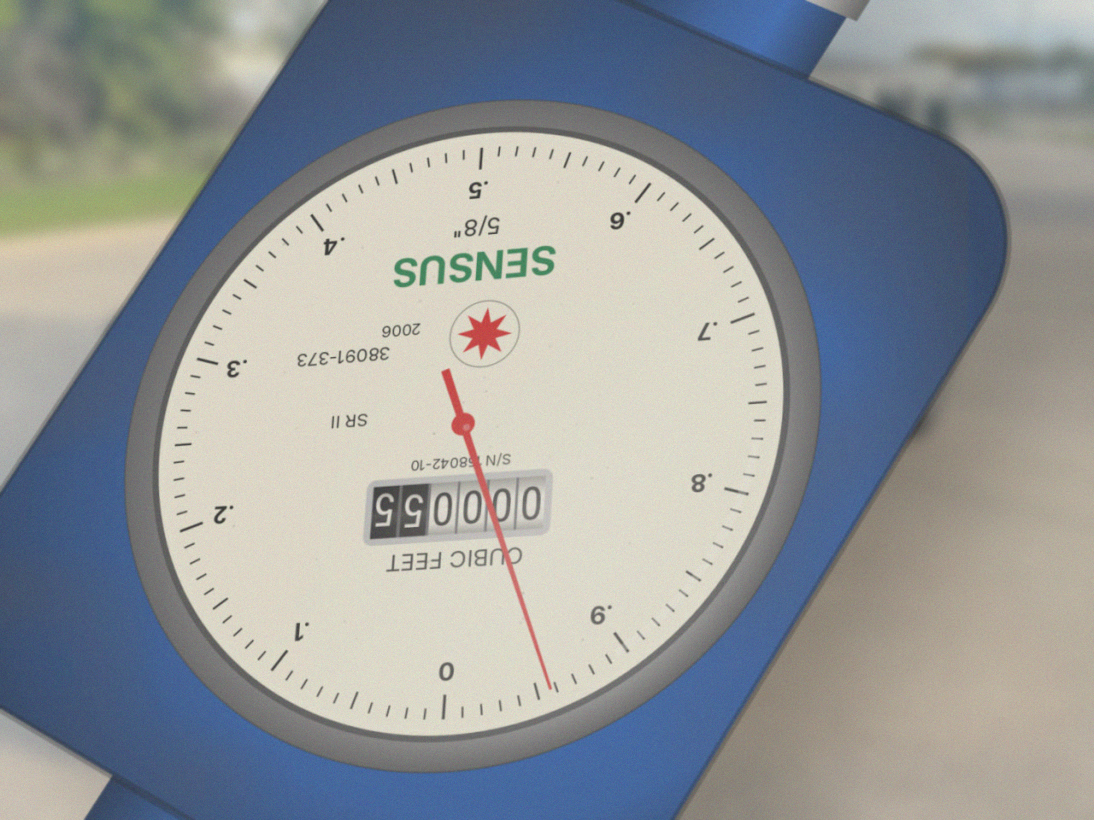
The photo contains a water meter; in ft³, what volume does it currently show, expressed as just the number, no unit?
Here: 54.94
